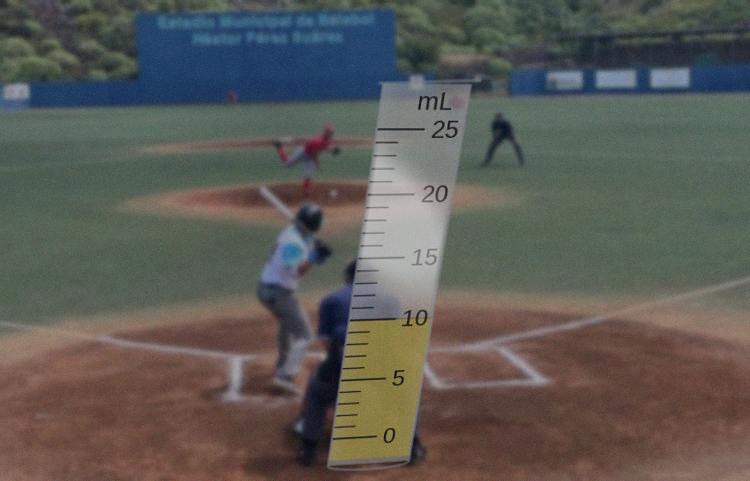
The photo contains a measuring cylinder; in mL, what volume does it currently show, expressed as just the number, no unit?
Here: 10
